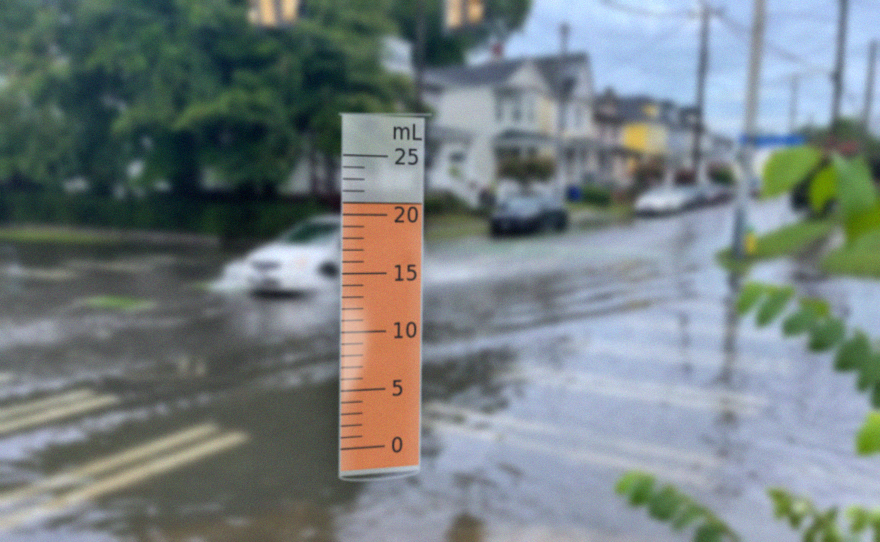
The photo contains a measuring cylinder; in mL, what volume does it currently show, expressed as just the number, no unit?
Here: 21
